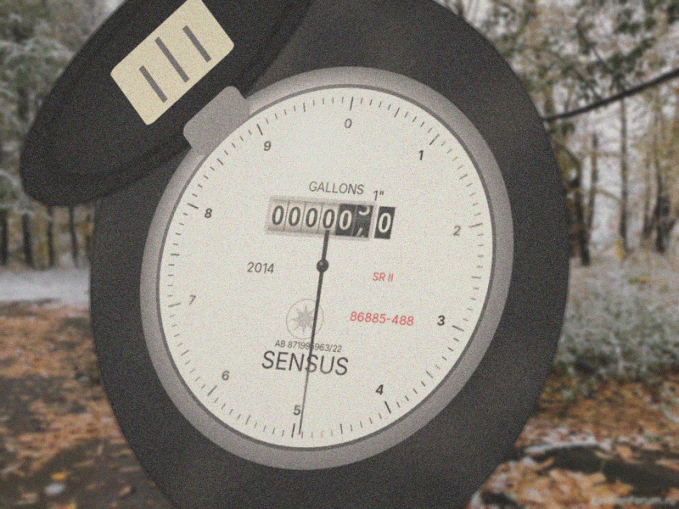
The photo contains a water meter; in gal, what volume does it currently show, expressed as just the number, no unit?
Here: 34.9
